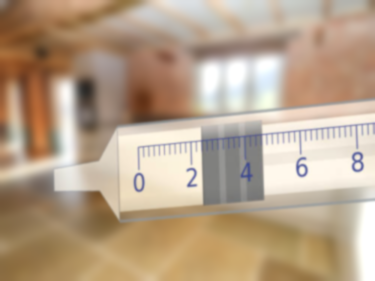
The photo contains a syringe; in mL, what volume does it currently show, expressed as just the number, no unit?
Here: 2.4
